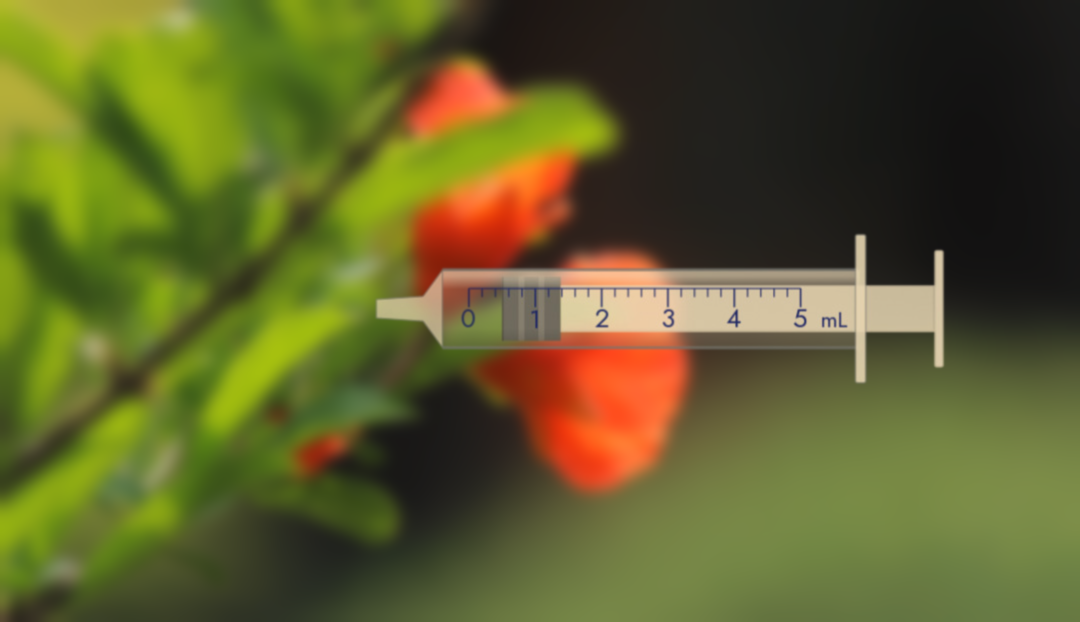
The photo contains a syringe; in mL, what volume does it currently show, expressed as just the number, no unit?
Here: 0.5
